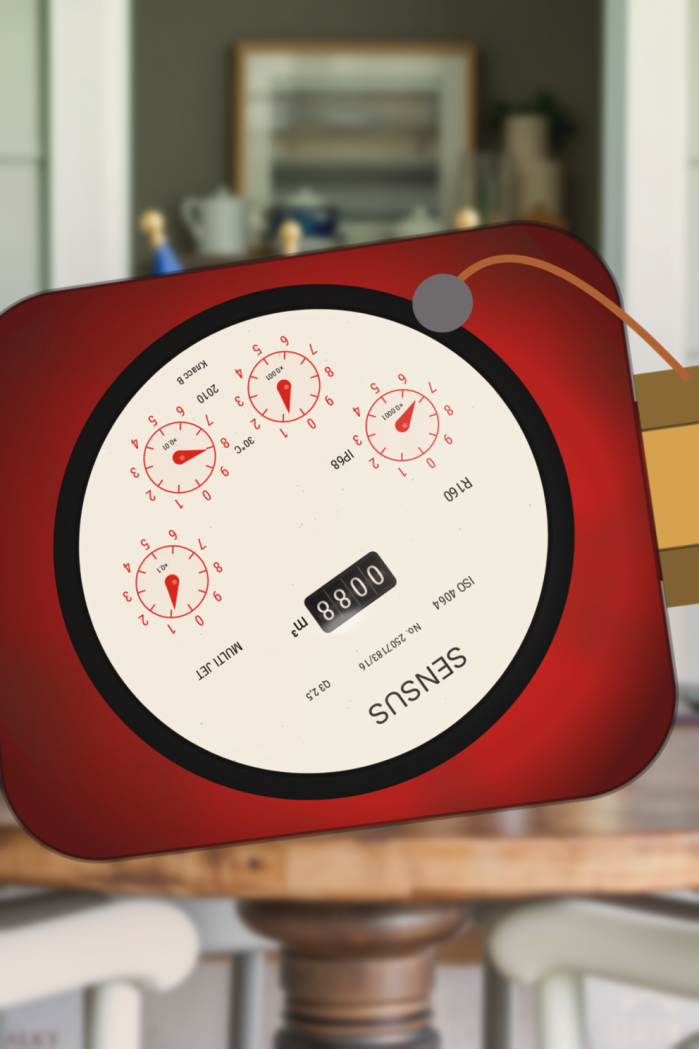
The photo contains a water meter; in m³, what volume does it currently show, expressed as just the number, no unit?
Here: 88.0806
